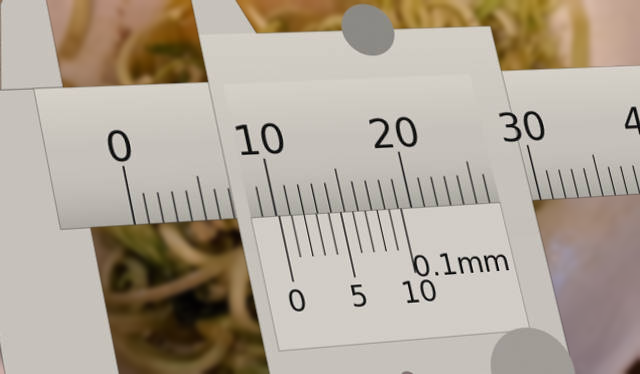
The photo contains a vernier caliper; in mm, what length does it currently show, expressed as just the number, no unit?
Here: 10.2
